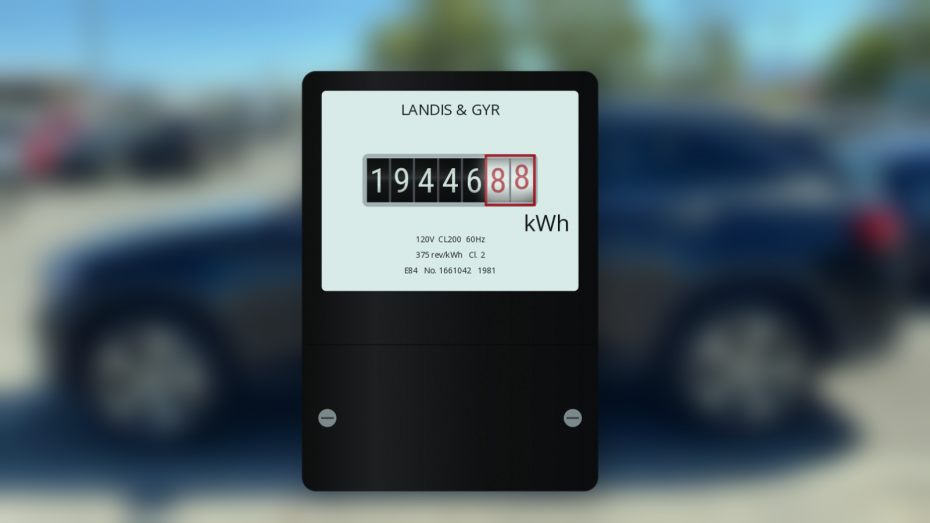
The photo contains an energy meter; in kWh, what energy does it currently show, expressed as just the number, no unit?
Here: 19446.88
